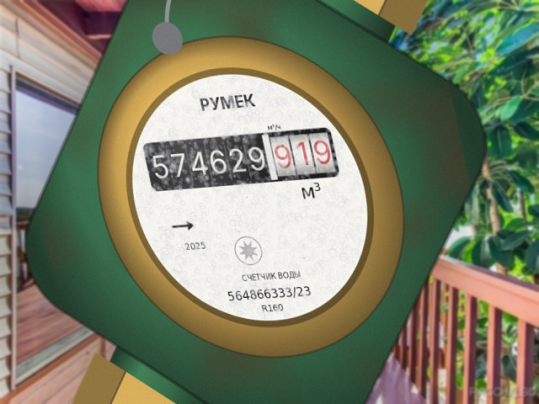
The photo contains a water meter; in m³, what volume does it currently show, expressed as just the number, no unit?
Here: 574629.919
